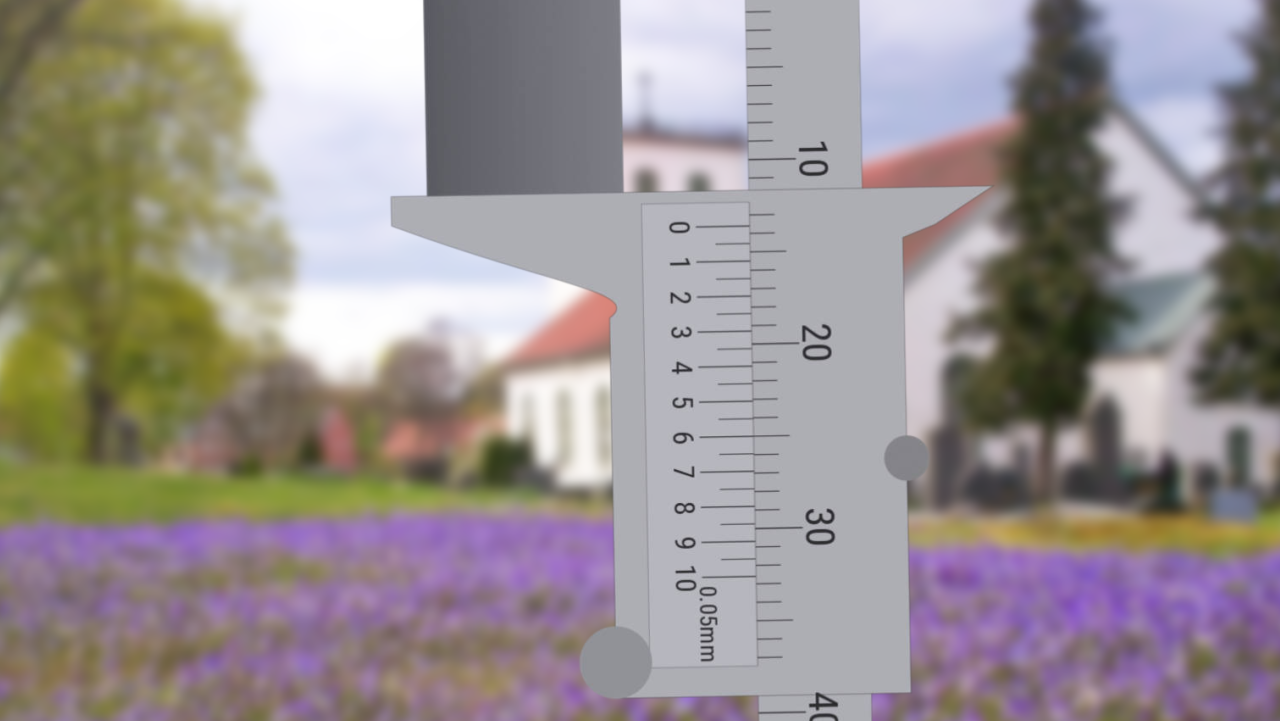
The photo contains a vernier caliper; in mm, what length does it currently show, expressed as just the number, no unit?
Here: 13.6
